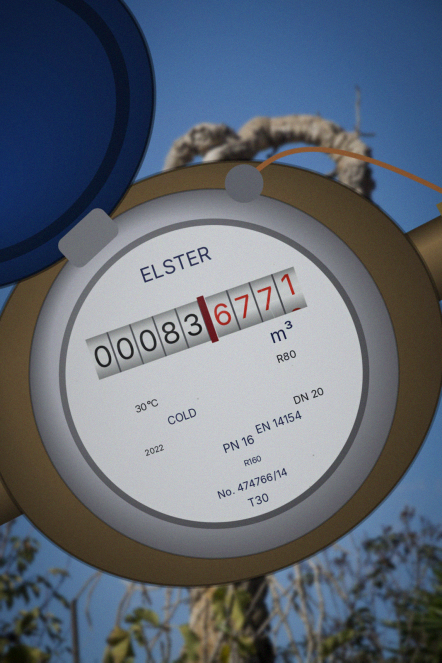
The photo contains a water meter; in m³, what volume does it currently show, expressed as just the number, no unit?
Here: 83.6771
